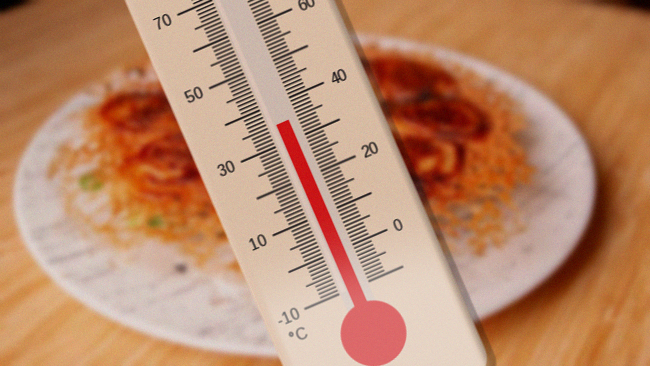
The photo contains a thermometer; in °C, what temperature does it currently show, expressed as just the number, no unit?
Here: 35
